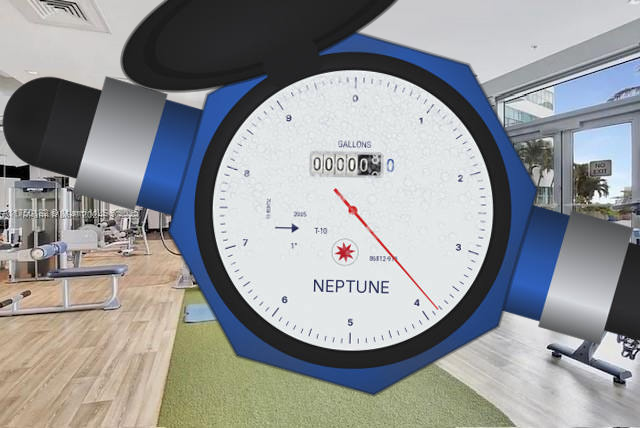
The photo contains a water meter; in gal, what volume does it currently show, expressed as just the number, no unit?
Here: 83.8
